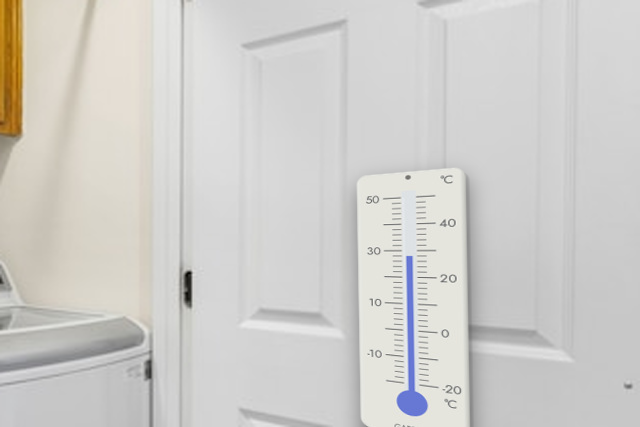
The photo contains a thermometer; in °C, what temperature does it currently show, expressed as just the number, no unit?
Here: 28
